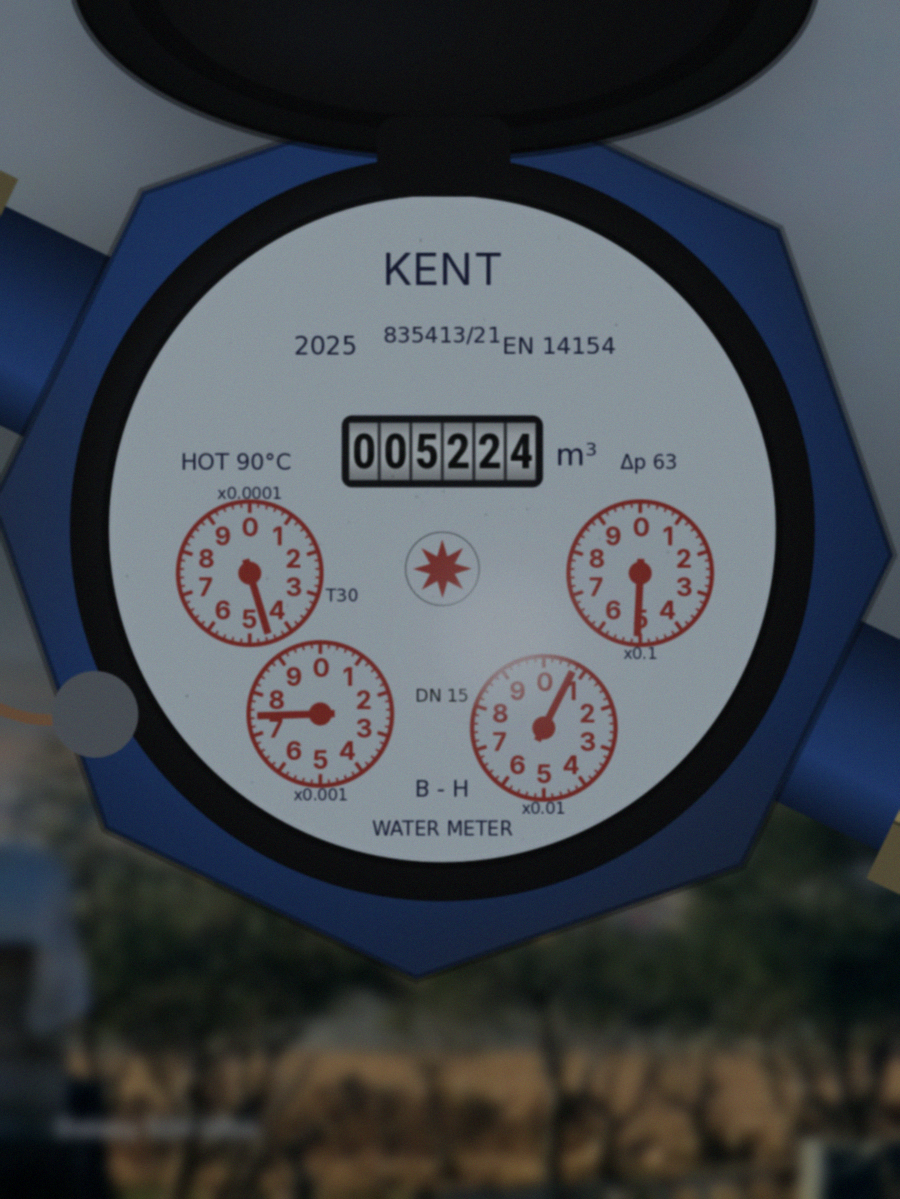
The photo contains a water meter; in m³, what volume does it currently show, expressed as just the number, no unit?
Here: 5224.5074
